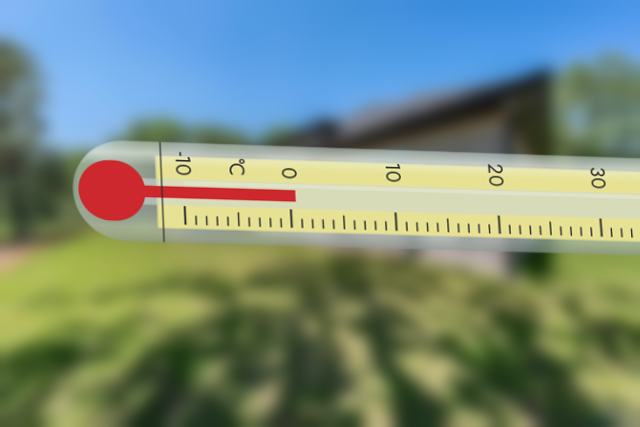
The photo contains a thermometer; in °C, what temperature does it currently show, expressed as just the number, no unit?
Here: 0.5
